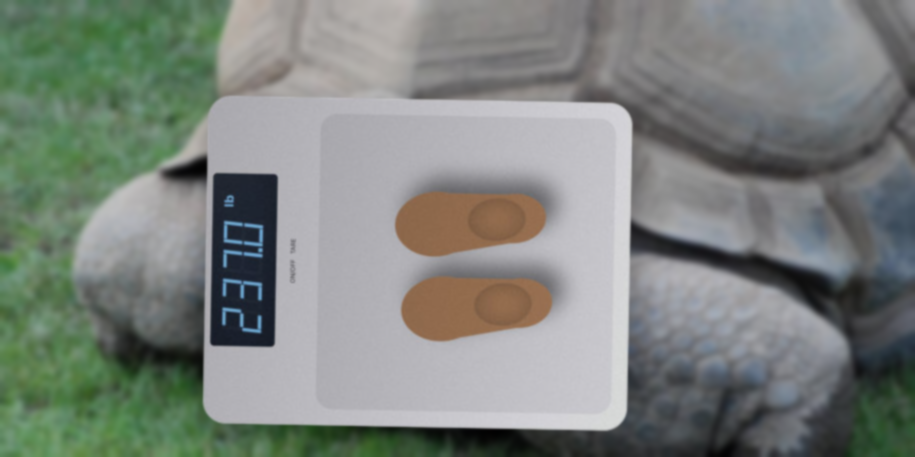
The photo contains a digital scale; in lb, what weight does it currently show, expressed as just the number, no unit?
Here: 237.0
